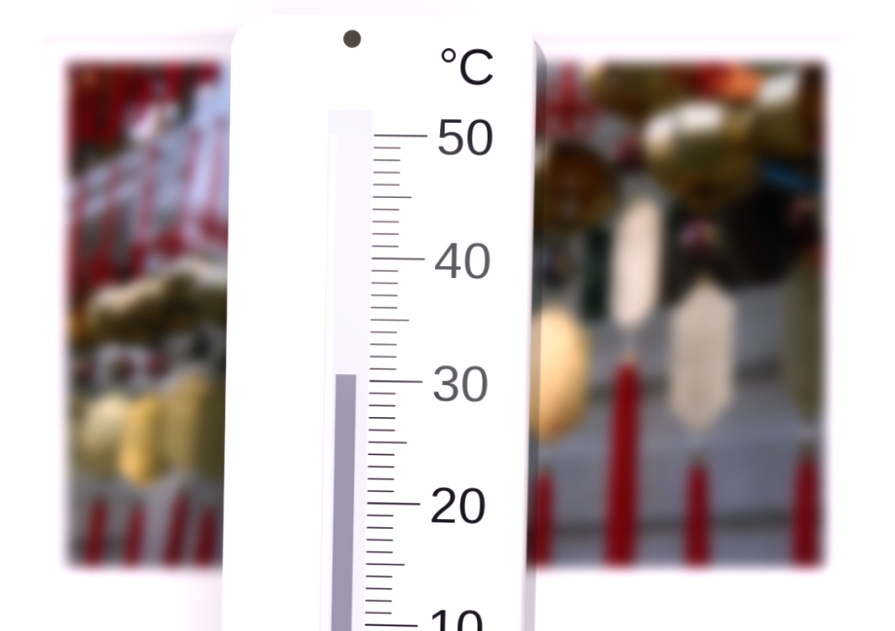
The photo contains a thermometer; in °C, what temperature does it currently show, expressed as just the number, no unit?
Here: 30.5
